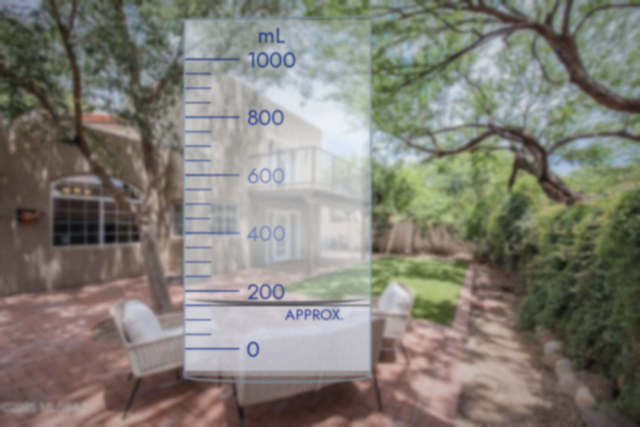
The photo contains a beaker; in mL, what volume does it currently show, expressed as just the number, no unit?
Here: 150
